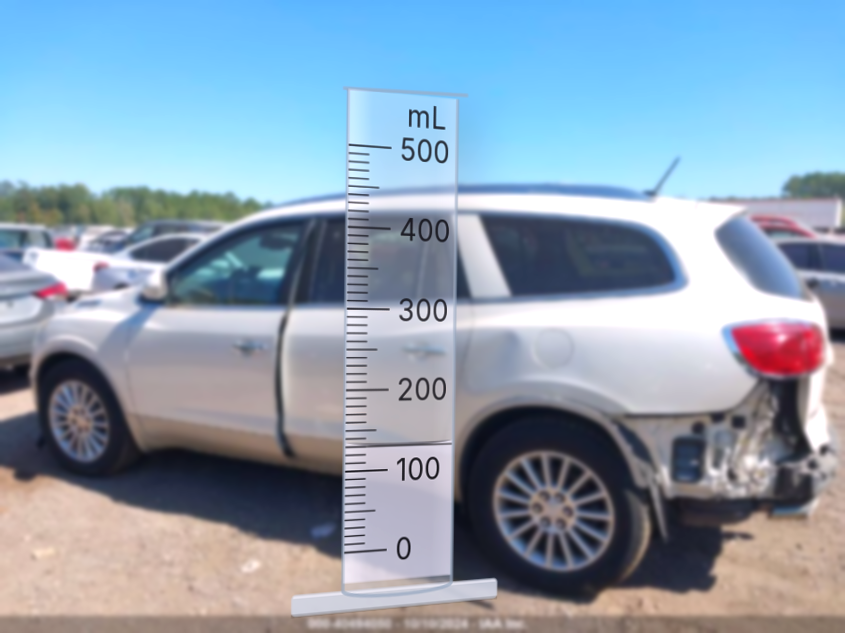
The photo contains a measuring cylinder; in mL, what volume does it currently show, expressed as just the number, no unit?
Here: 130
